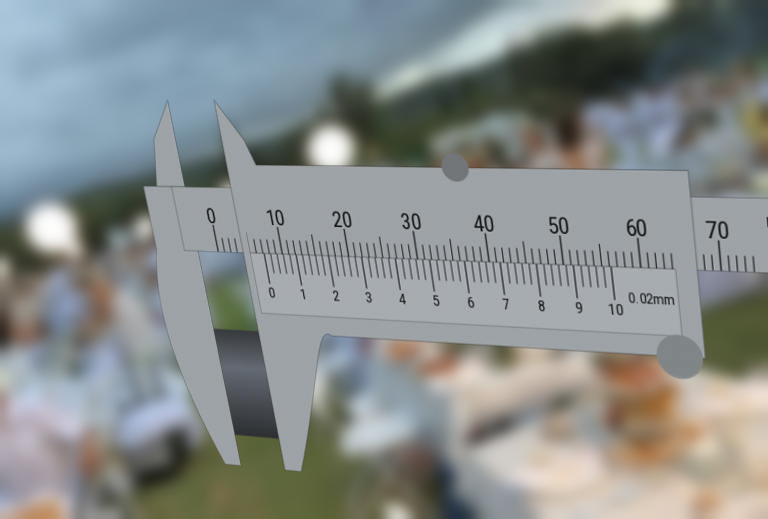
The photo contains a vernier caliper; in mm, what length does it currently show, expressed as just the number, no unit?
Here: 7.2
